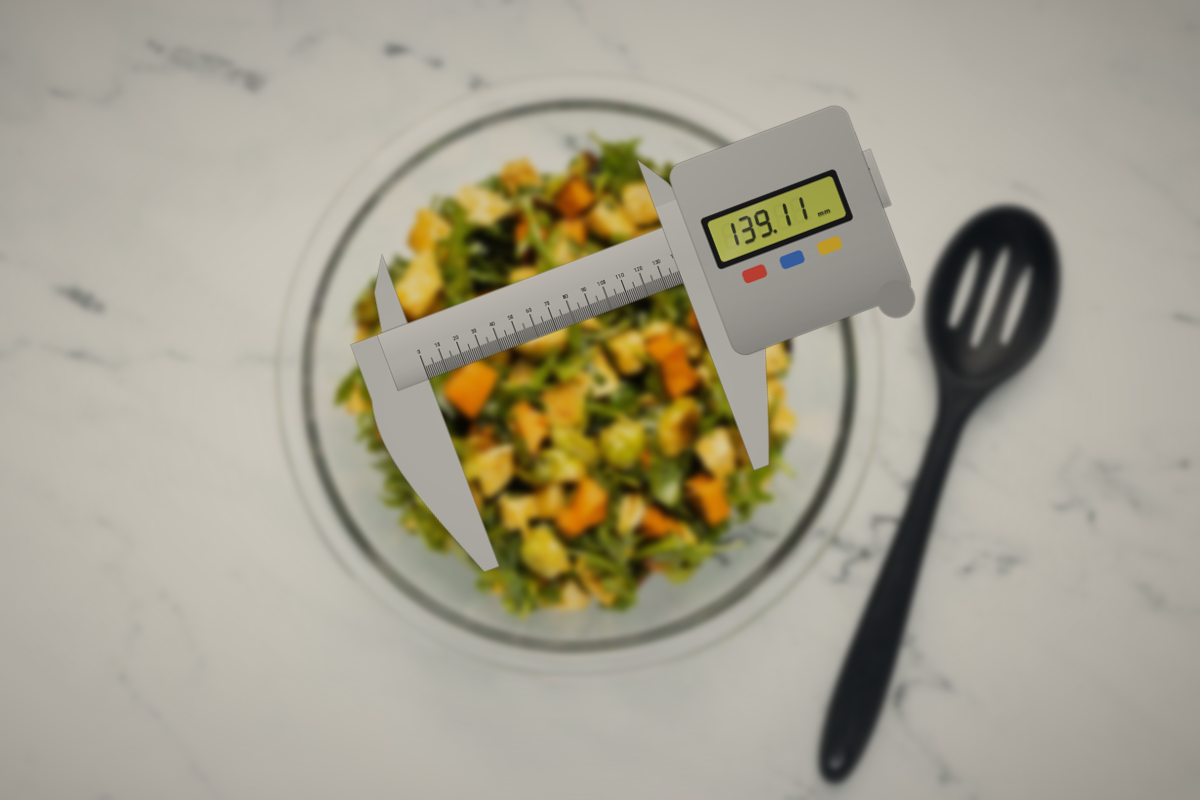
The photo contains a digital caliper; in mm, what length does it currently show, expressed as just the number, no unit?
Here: 139.11
